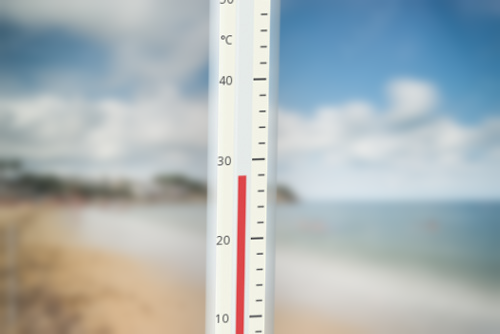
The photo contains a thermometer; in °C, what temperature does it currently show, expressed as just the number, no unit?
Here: 28
